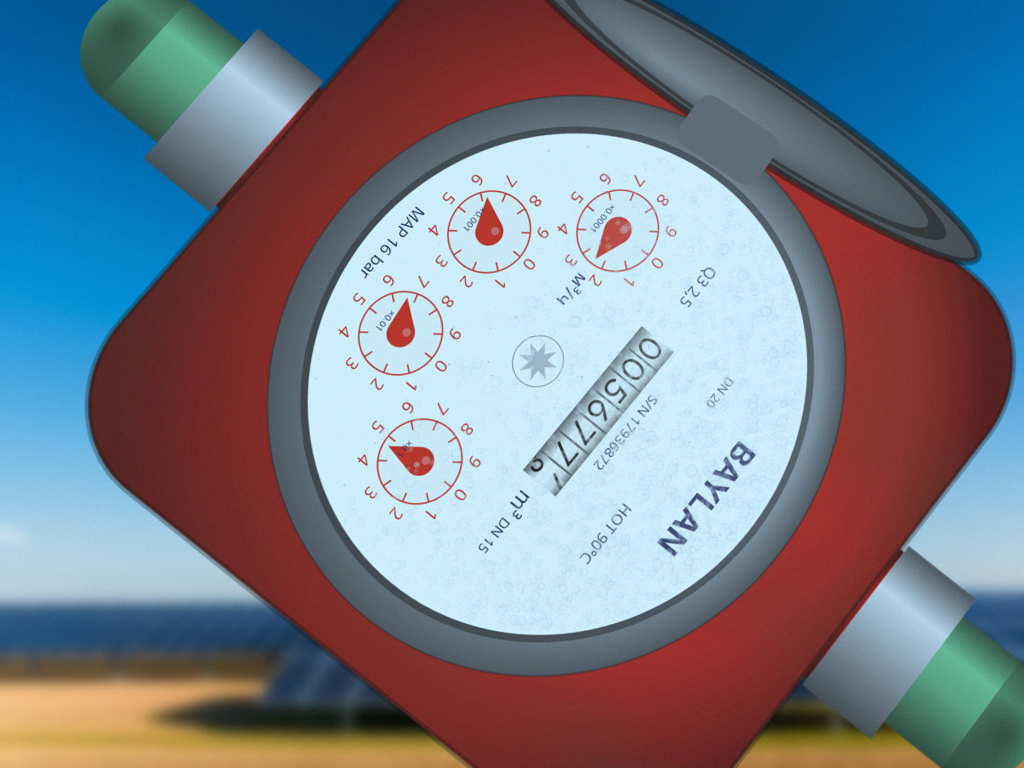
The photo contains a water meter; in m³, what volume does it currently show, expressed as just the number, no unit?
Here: 56777.4662
